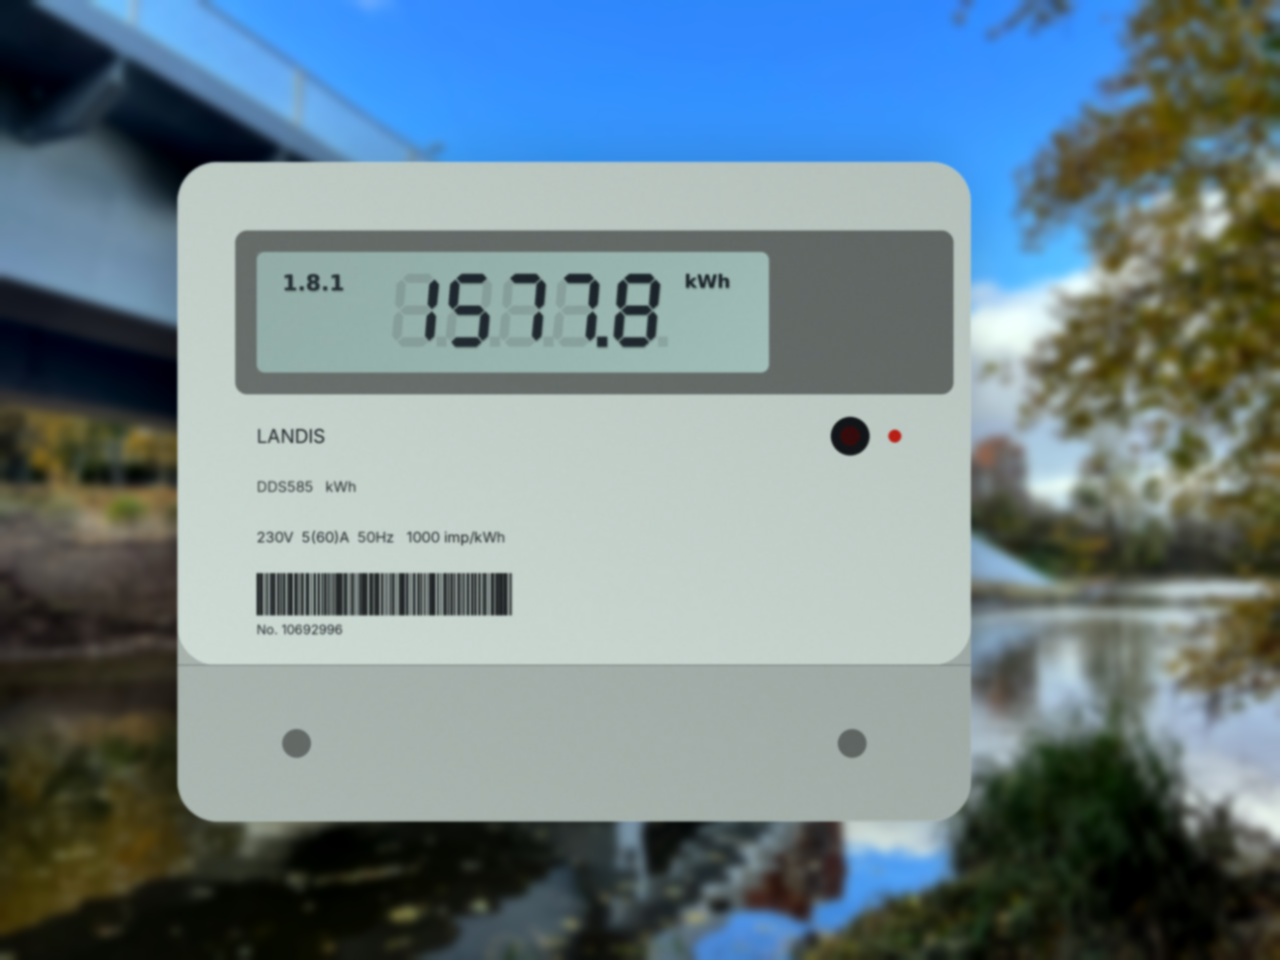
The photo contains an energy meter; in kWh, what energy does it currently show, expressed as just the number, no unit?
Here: 1577.8
